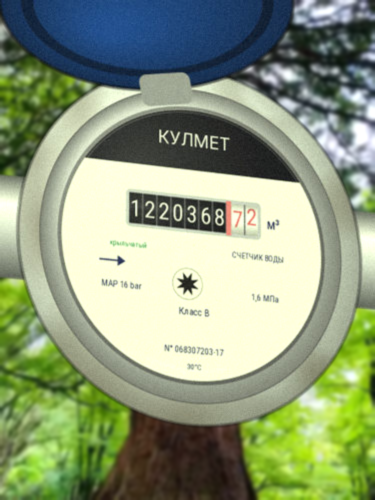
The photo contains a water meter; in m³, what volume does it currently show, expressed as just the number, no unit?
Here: 1220368.72
